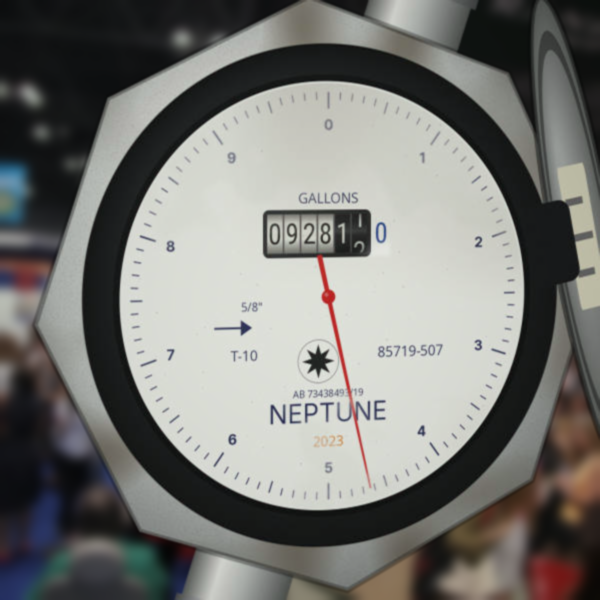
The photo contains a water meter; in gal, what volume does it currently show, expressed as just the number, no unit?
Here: 928114.6
